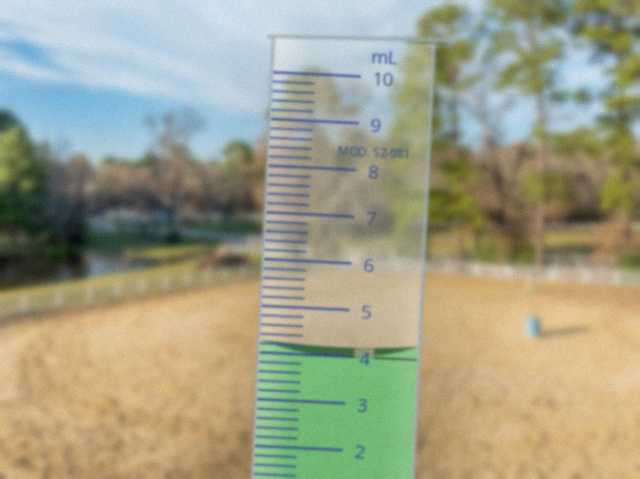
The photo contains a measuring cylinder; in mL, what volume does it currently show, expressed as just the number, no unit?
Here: 4
